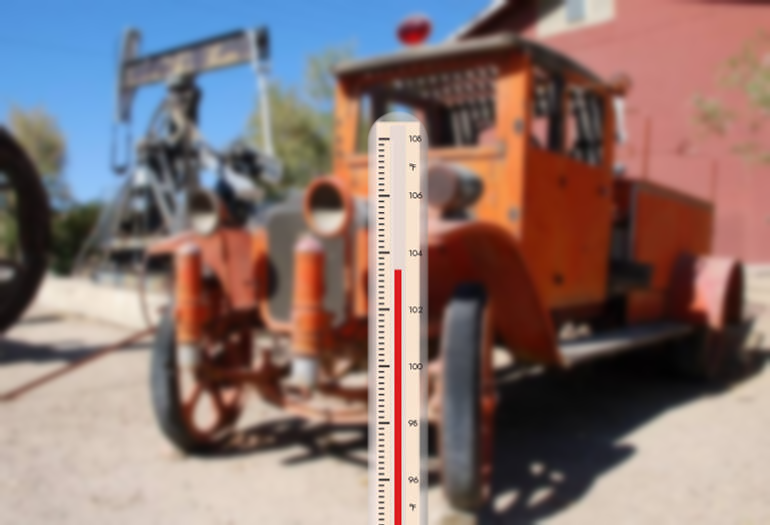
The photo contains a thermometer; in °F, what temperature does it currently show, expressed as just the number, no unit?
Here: 103.4
